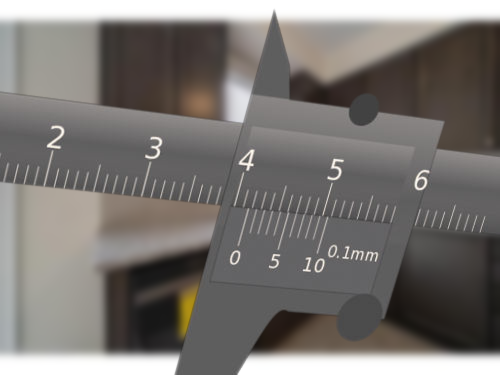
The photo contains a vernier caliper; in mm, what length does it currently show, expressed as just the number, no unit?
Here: 41.6
